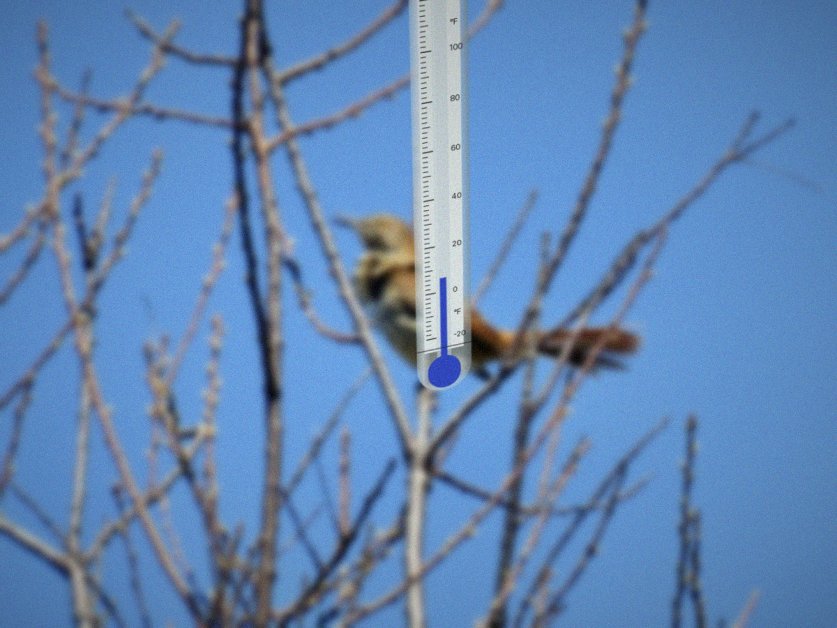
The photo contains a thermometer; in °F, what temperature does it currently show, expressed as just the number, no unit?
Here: 6
